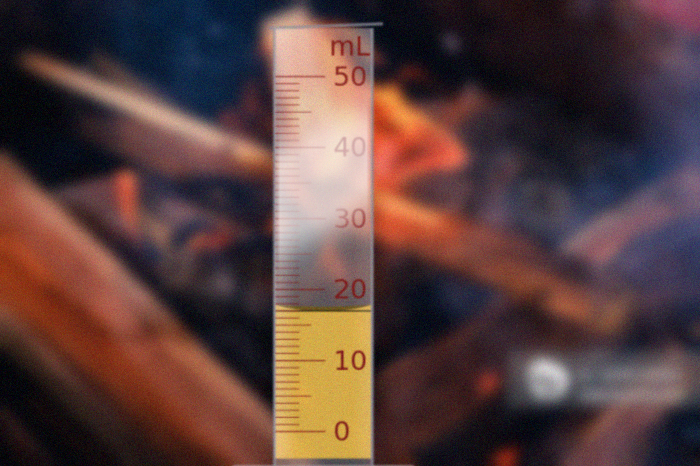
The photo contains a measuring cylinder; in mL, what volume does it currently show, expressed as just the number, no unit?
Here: 17
